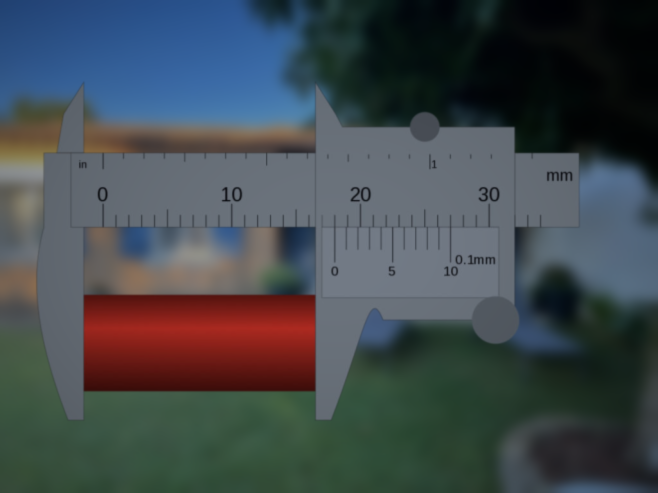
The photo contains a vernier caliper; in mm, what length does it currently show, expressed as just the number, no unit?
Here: 18.0
